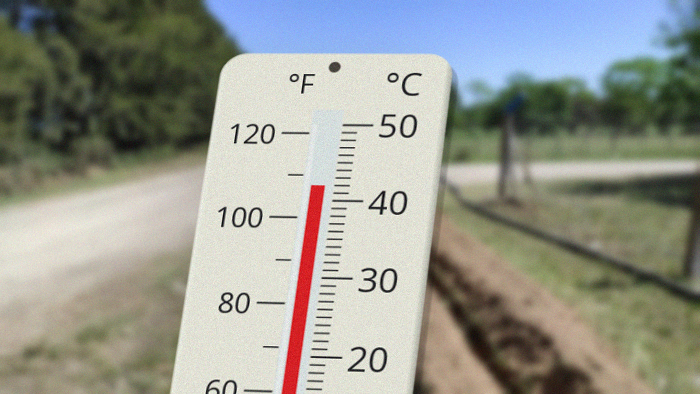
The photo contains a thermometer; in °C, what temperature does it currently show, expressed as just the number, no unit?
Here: 42
